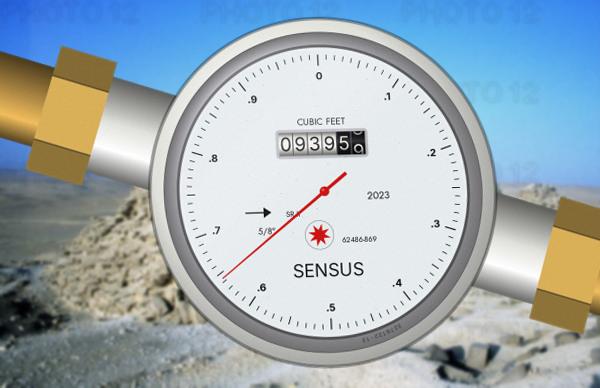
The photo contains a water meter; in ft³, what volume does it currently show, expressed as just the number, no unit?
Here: 93958.64
